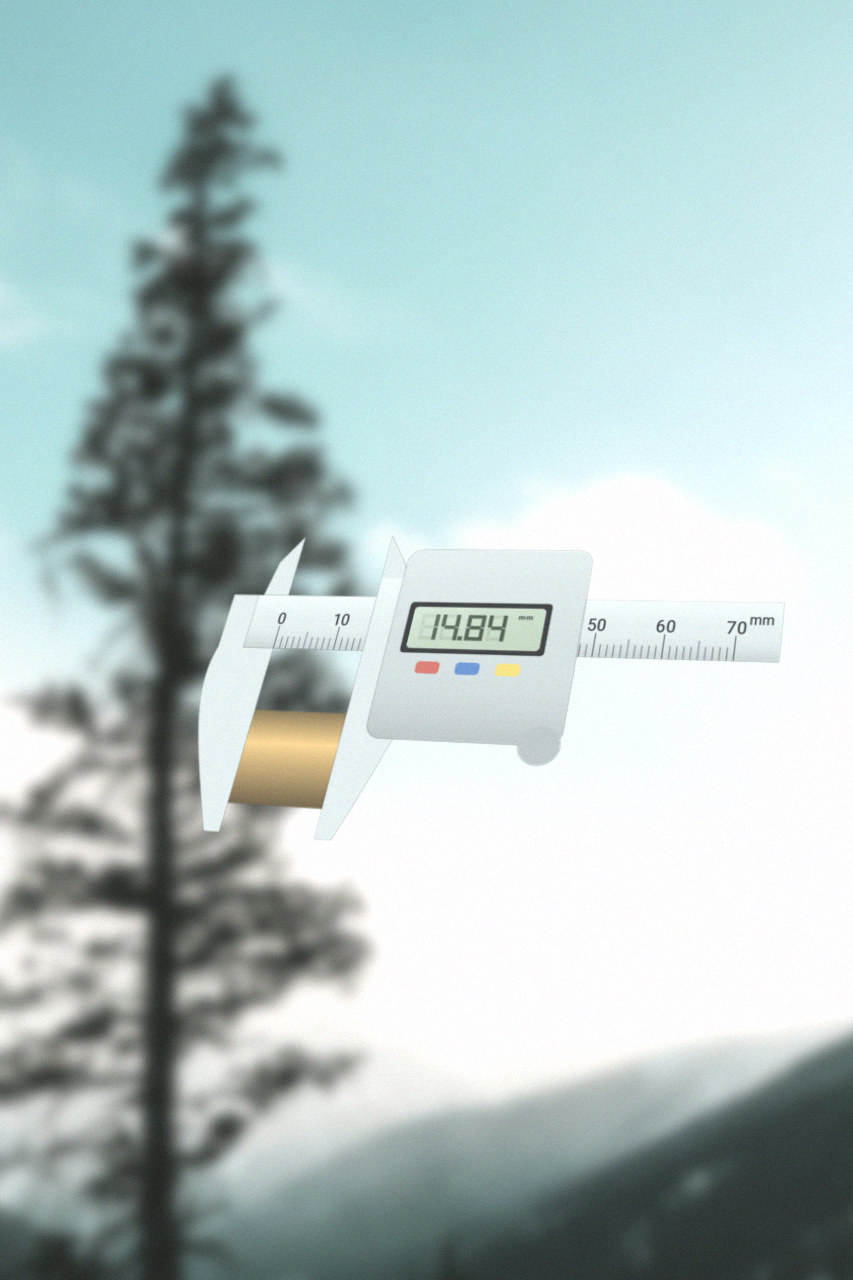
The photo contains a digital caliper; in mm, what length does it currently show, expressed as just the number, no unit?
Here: 14.84
